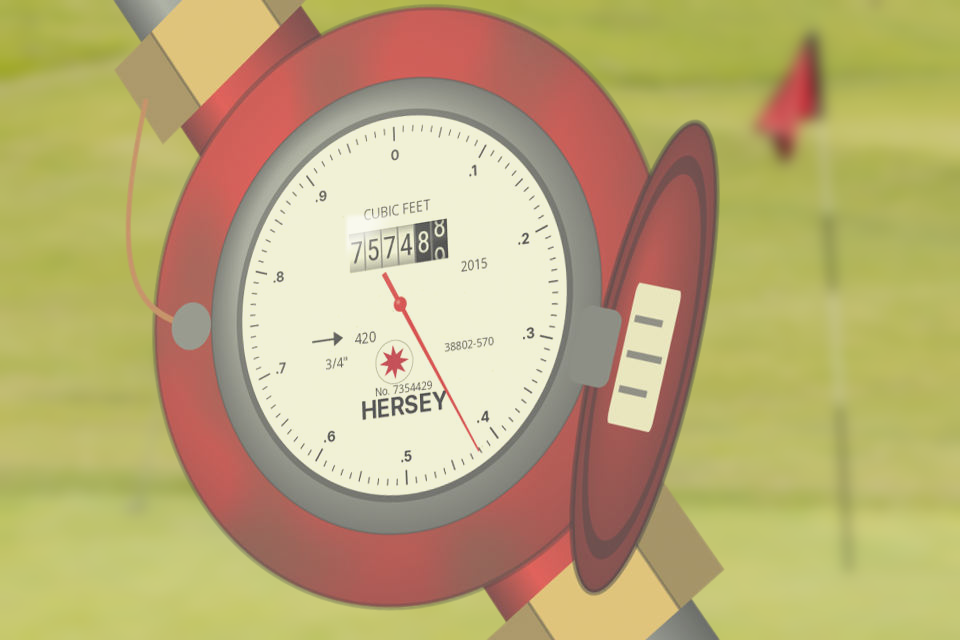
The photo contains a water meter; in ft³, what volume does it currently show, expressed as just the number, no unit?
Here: 757488.42
